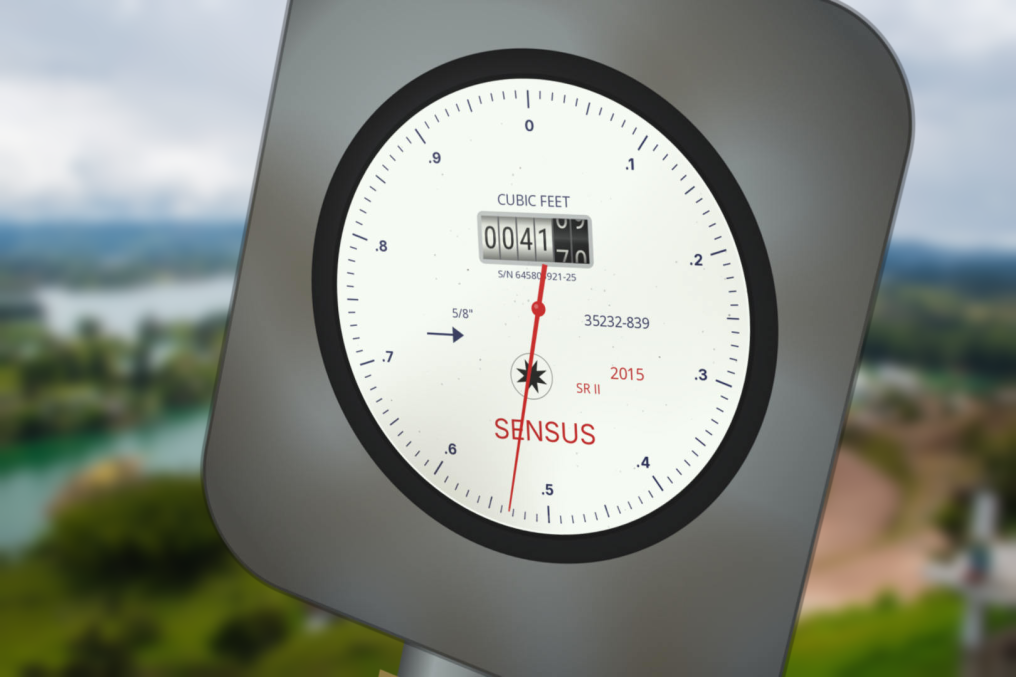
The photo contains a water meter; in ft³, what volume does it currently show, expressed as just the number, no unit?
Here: 4169.53
